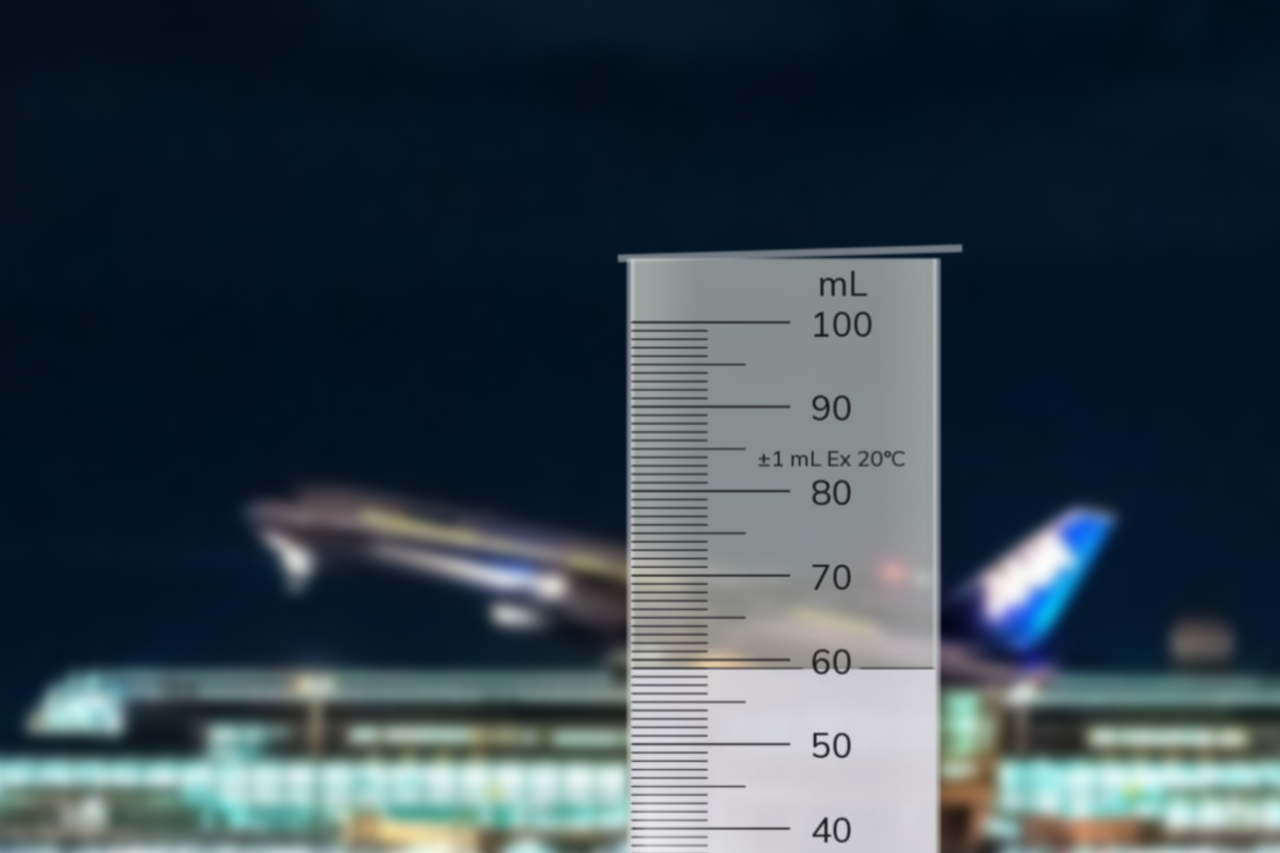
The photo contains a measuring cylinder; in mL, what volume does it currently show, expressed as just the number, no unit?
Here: 59
